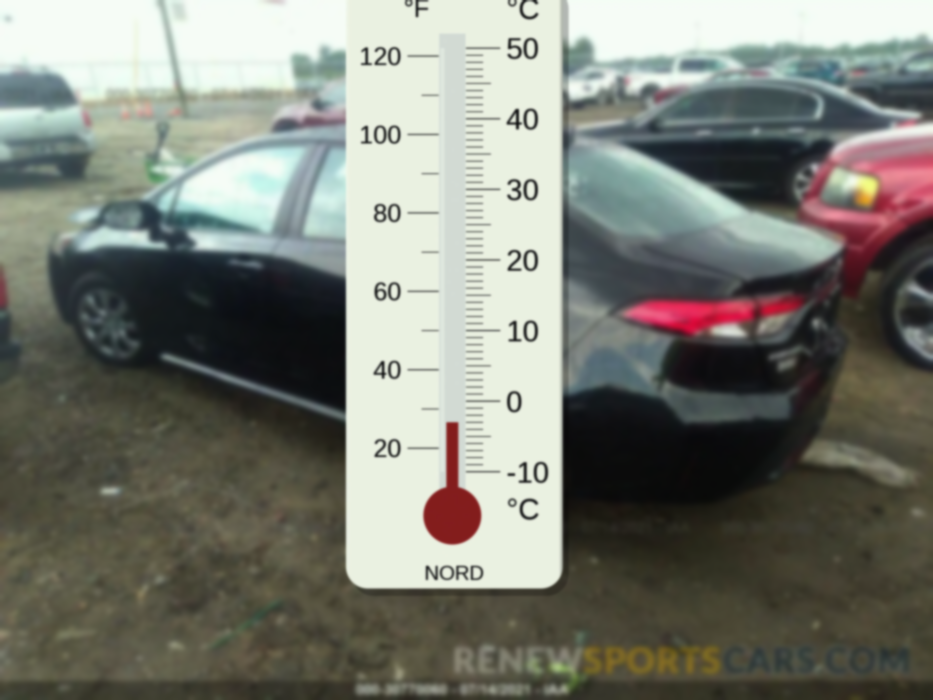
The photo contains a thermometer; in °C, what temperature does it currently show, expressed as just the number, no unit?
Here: -3
